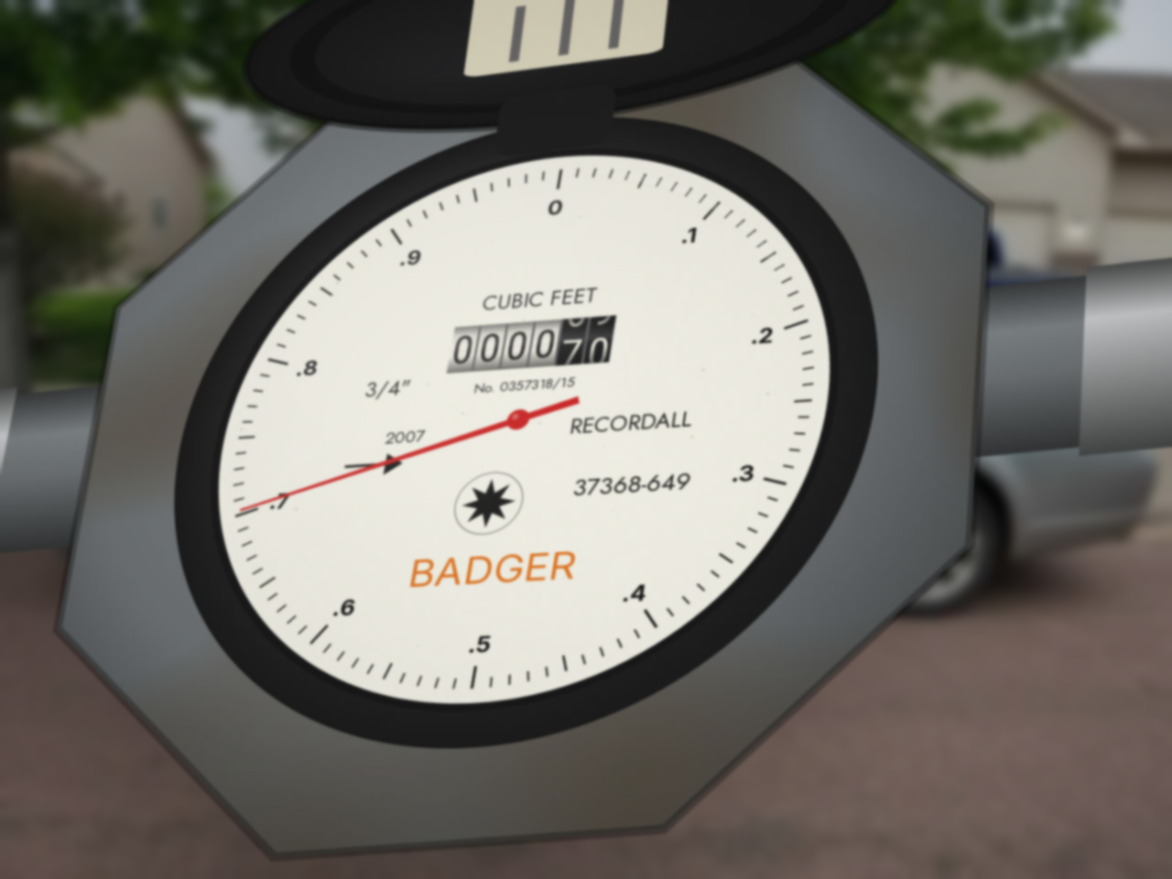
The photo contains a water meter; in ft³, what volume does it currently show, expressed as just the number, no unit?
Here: 69.70
